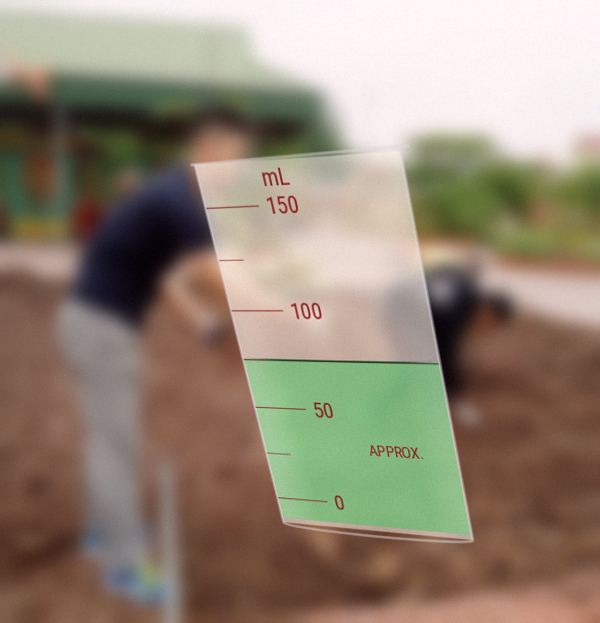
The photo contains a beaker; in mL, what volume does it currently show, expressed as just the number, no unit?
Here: 75
